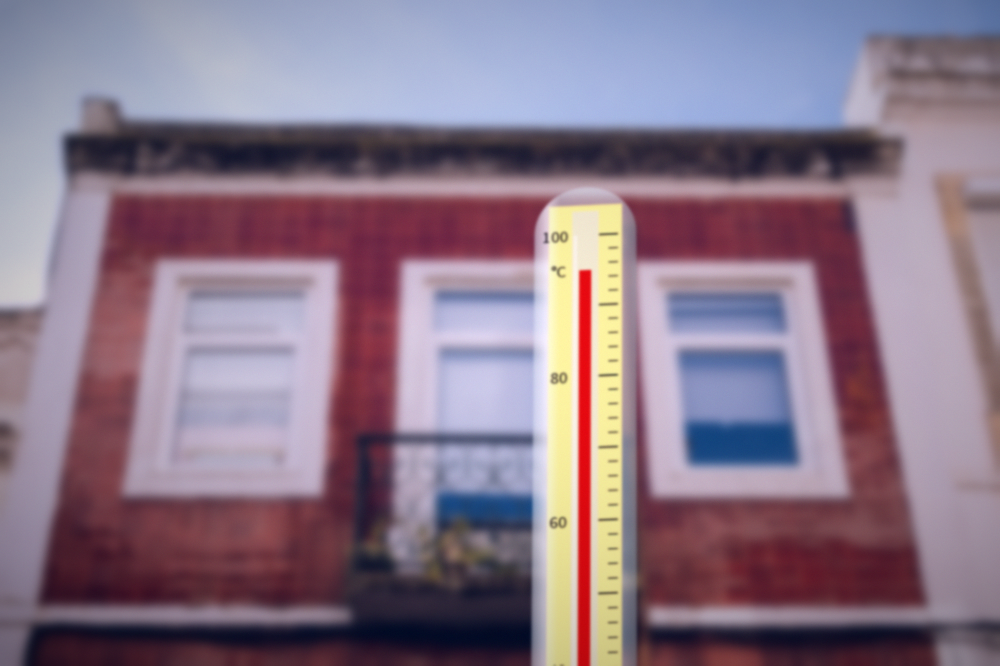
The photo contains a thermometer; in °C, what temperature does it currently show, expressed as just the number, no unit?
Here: 95
